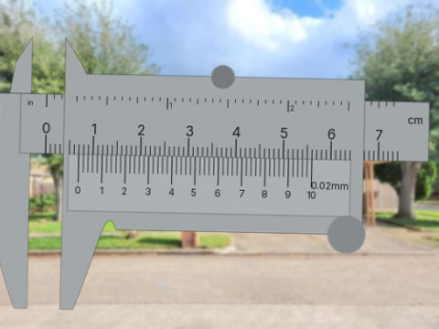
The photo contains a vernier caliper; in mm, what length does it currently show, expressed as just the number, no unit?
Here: 7.0
